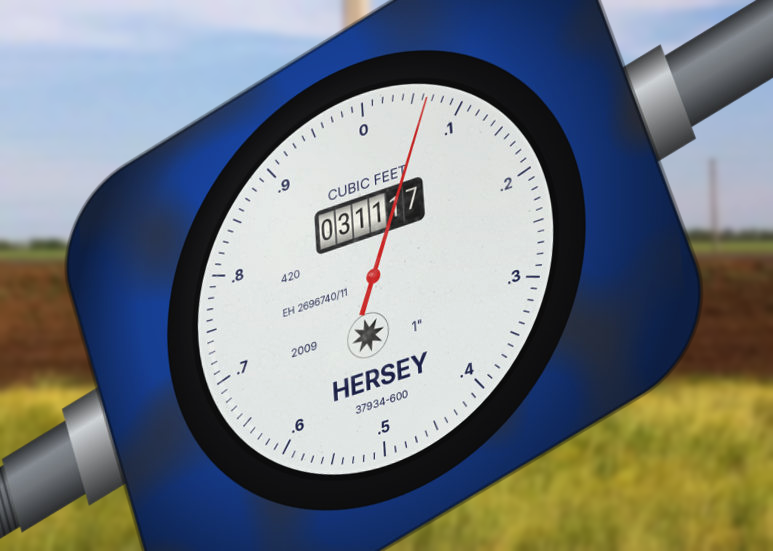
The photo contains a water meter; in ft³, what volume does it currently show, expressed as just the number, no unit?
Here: 31117.06
